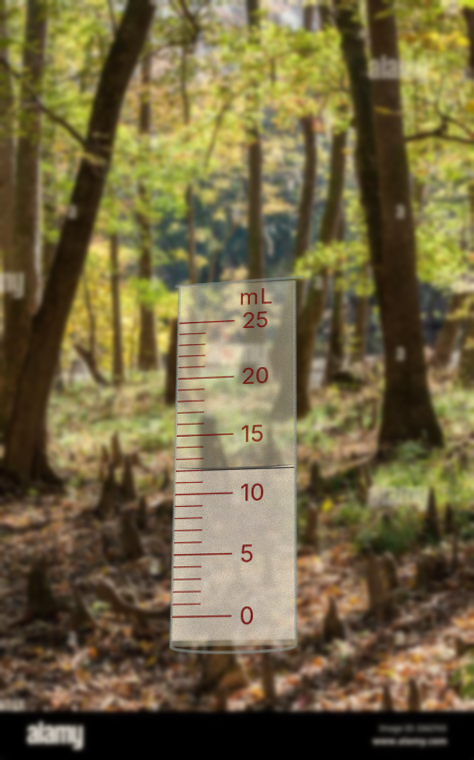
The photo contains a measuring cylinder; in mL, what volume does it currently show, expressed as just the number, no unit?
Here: 12
